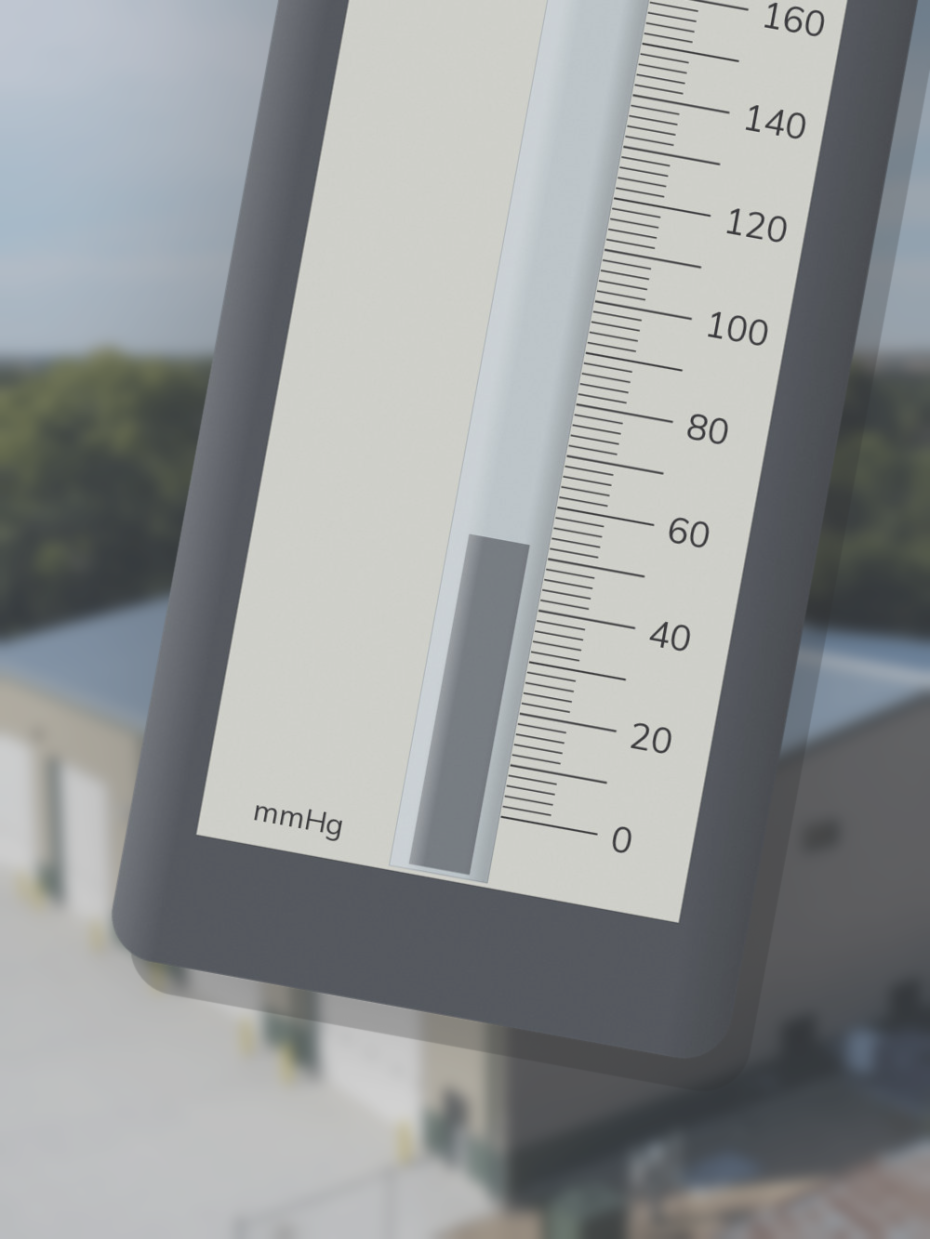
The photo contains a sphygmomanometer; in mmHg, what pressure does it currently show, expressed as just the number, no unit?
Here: 52
